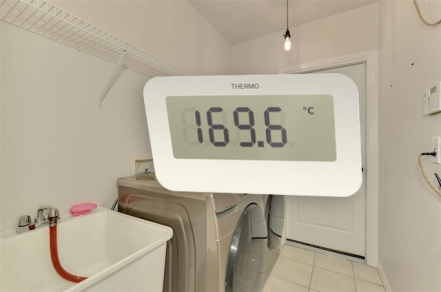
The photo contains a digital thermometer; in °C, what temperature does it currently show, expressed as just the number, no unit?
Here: 169.6
